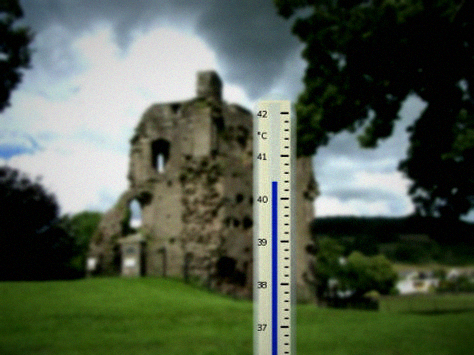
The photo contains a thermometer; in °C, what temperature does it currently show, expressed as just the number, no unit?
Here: 40.4
